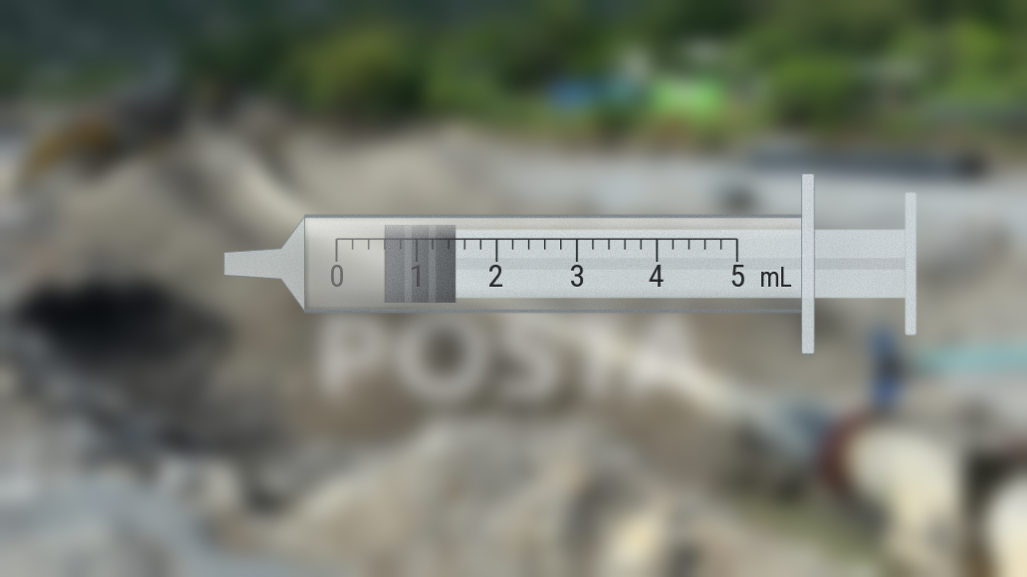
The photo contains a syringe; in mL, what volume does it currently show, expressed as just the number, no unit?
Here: 0.6
